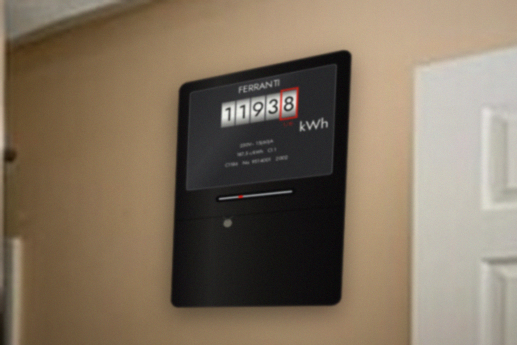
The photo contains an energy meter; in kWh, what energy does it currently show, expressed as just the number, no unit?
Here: 1193.8
